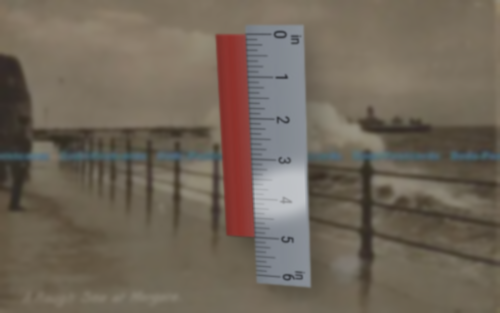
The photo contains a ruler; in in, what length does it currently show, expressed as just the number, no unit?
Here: 5
